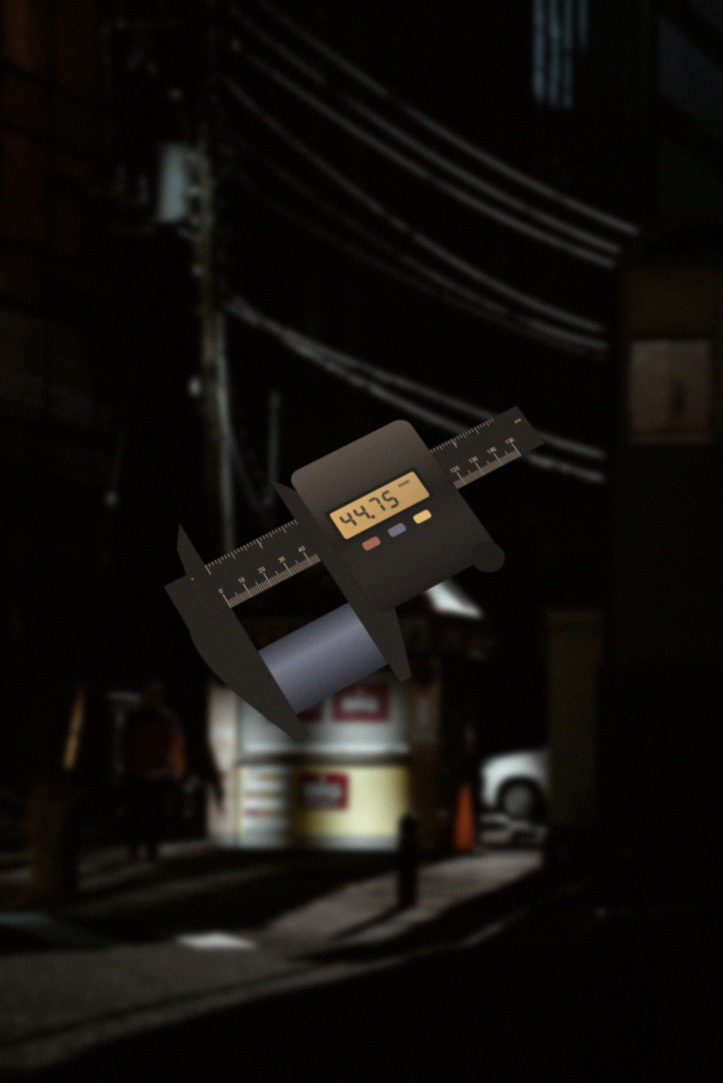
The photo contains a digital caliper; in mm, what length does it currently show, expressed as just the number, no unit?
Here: 44.75
